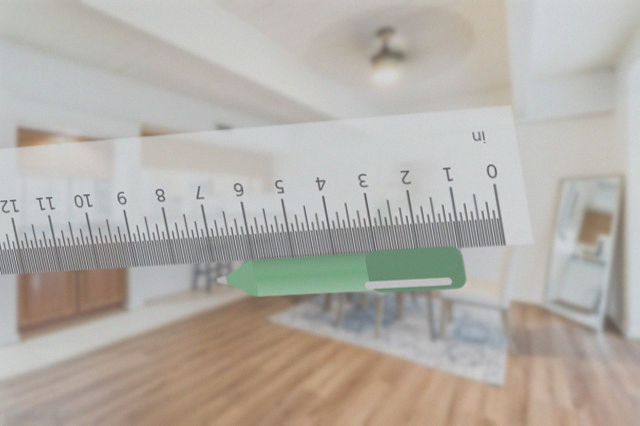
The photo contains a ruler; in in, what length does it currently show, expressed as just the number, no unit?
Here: 6
